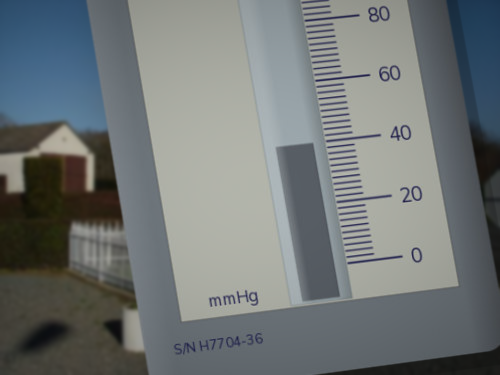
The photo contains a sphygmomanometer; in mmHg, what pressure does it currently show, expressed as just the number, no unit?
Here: 40
